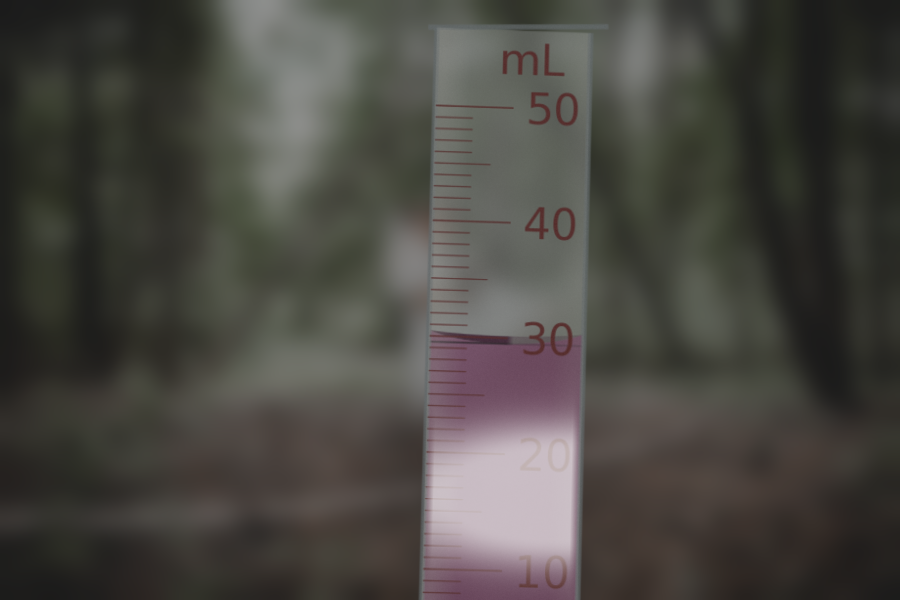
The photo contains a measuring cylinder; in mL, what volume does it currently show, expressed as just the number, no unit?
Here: 29.5
